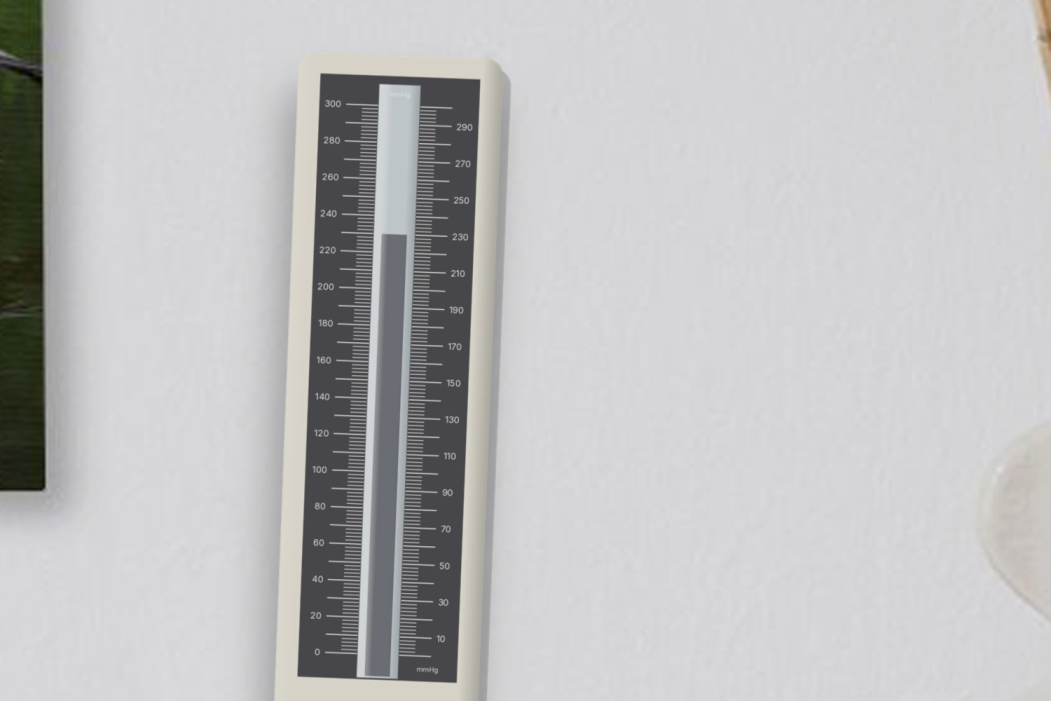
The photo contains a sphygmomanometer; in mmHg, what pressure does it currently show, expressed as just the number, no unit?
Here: 230
